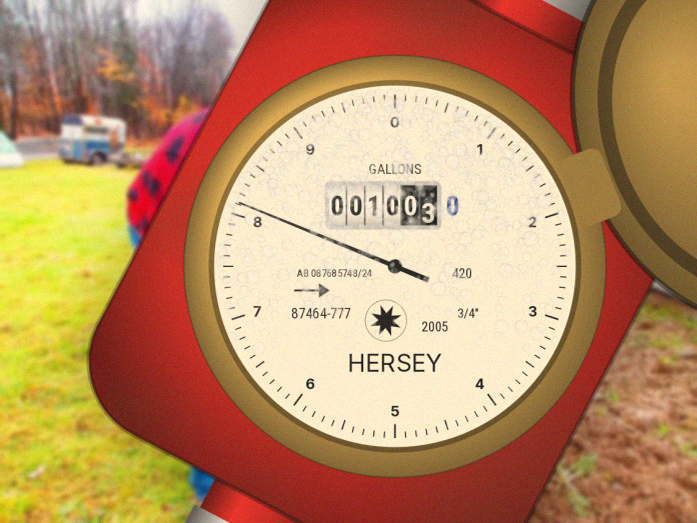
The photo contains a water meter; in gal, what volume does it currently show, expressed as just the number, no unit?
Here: 10028.1
